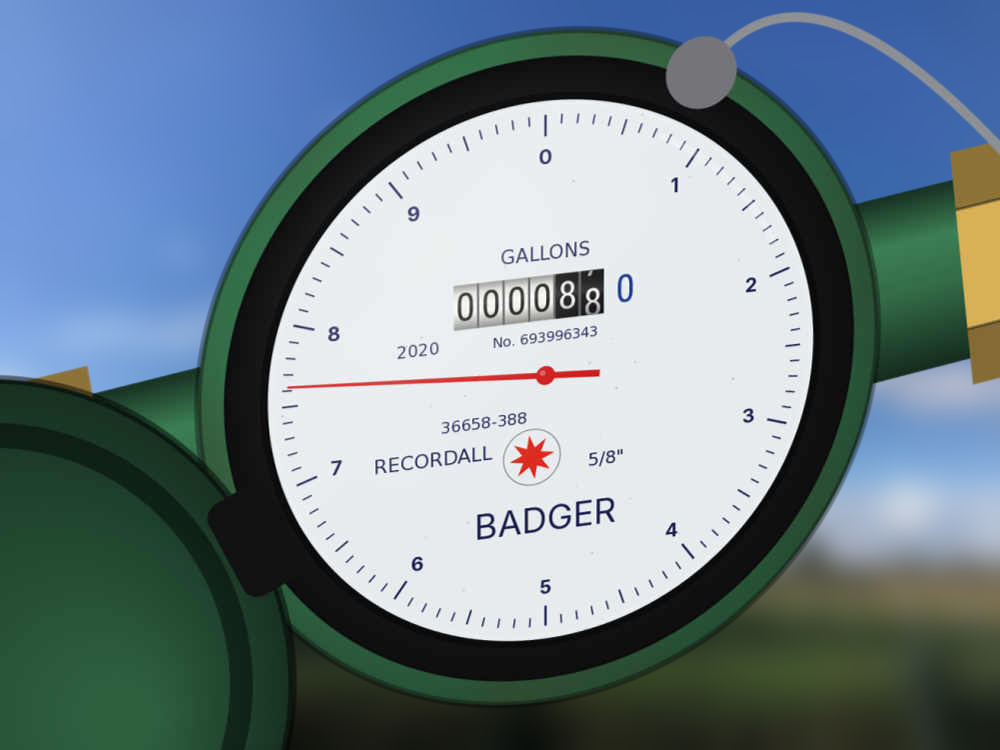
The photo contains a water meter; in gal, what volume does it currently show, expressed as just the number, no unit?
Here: 877.6
